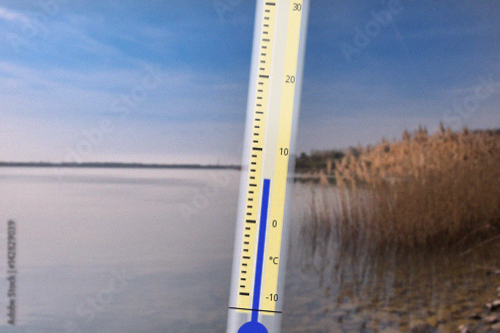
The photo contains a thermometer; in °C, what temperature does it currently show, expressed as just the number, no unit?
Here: 6
